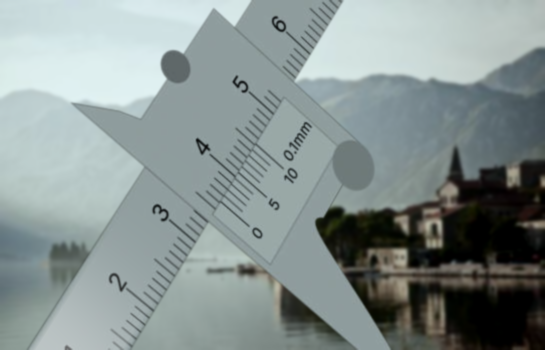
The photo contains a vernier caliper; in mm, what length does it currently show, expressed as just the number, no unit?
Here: 36.2
